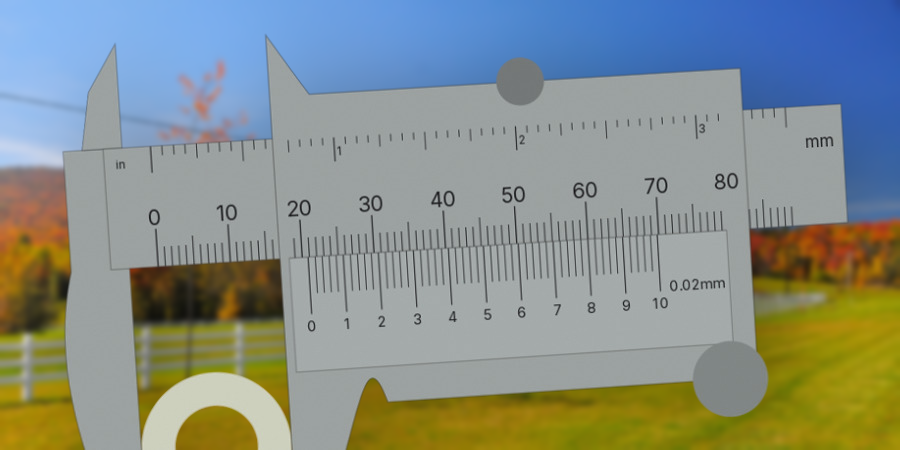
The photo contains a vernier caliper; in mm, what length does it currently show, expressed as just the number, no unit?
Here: 20.8
